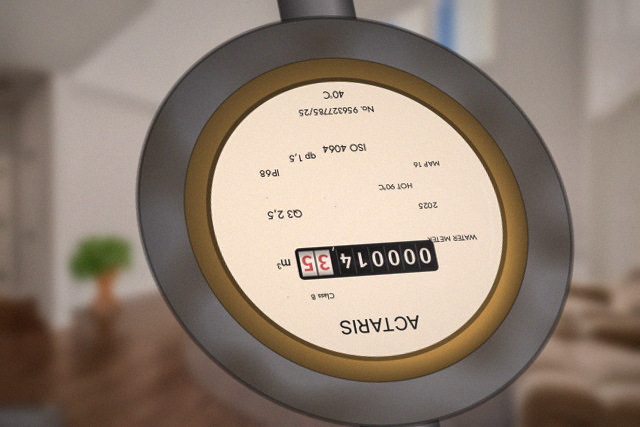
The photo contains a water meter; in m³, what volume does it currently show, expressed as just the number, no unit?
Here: 14.35
